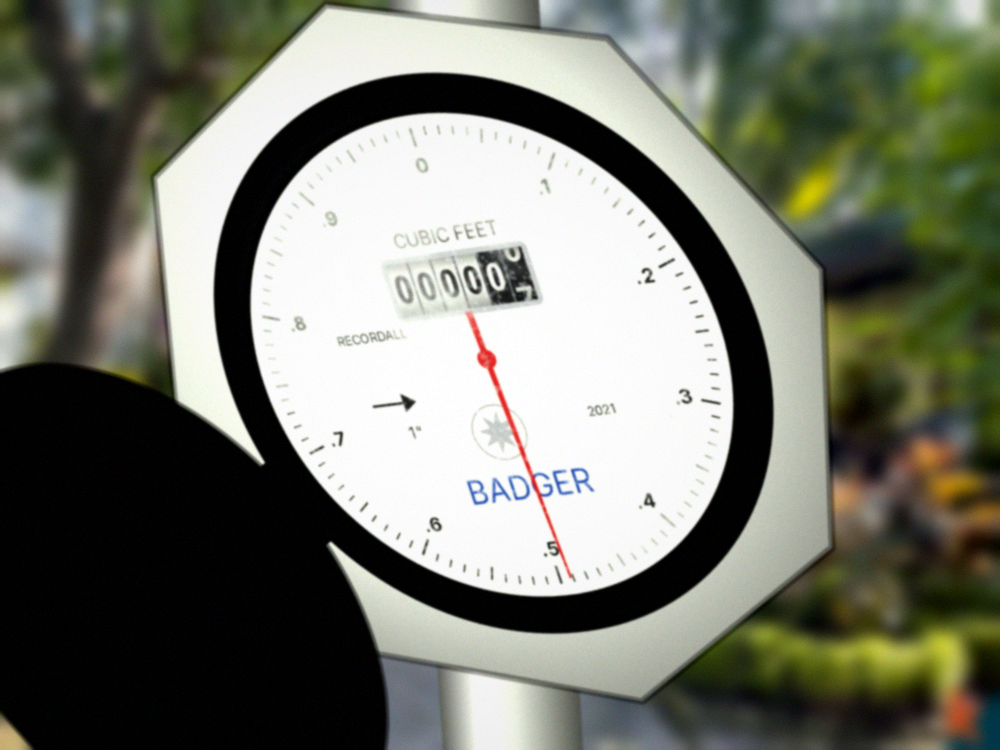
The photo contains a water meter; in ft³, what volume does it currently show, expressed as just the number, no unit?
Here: 6.49
